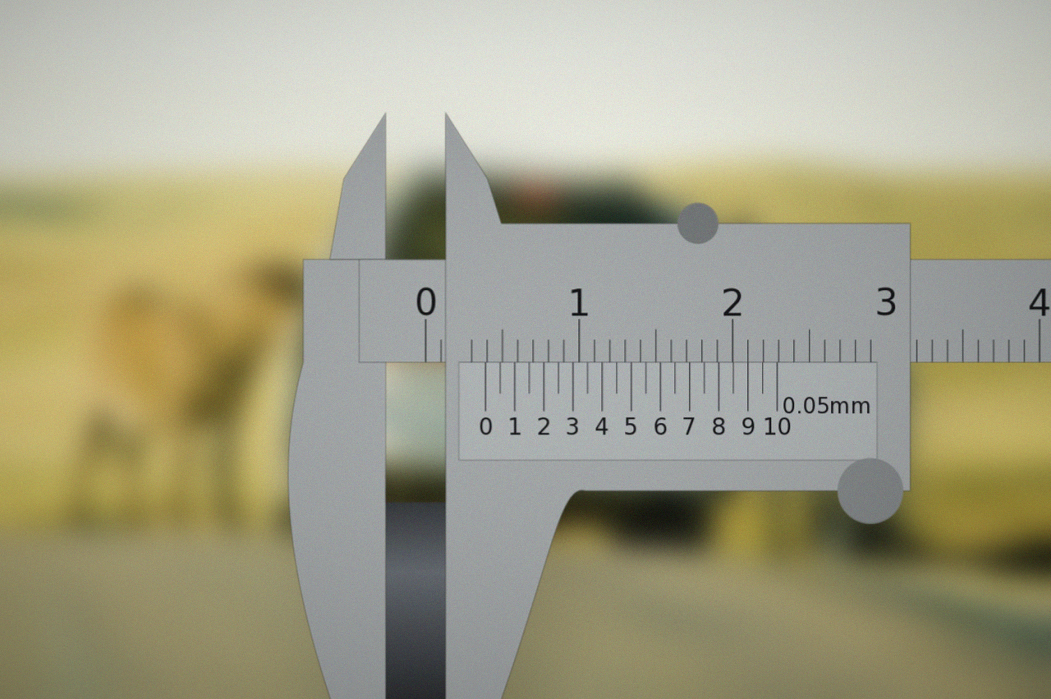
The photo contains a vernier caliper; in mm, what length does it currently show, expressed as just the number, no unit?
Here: 3.9
